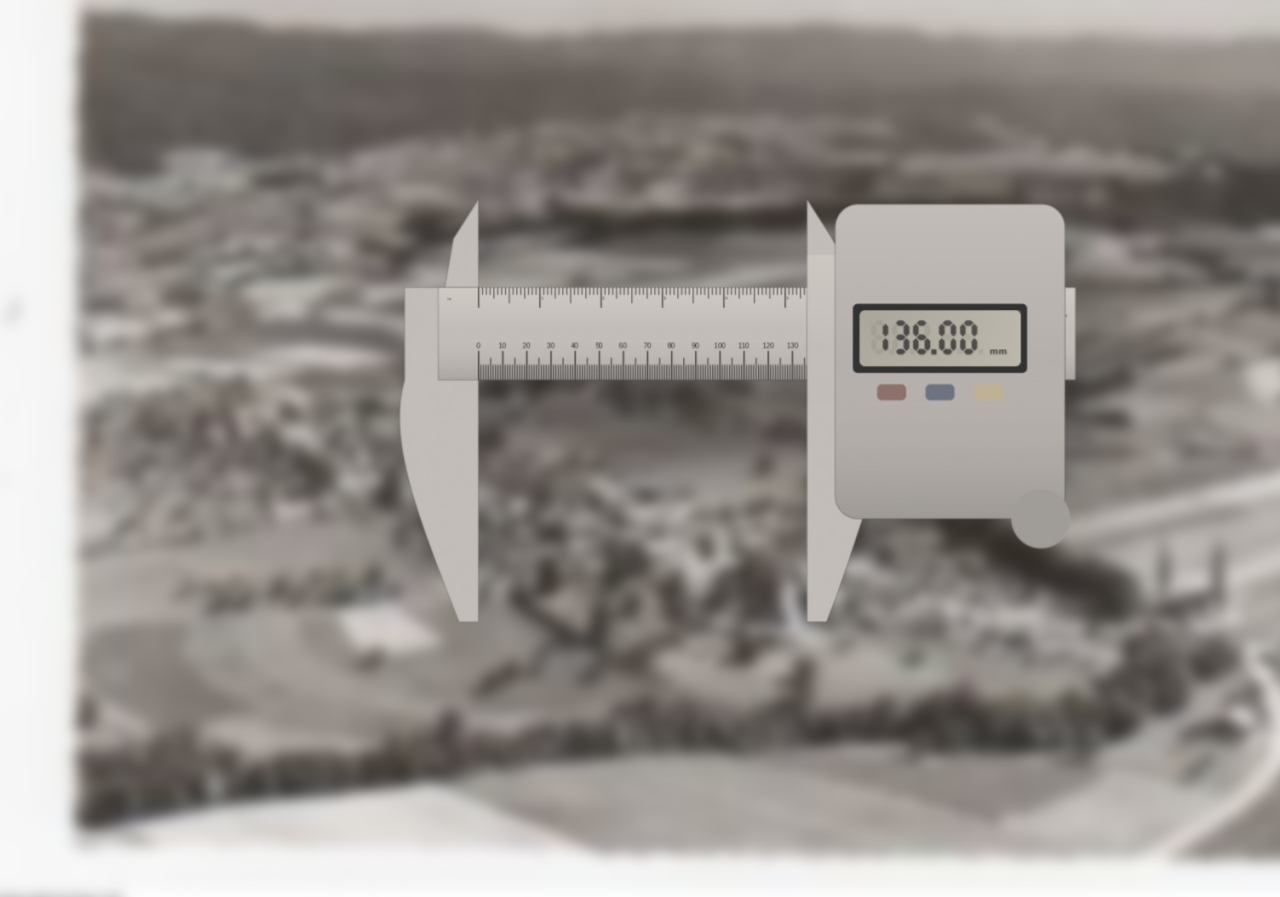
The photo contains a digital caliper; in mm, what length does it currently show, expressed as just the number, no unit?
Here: 136.00
